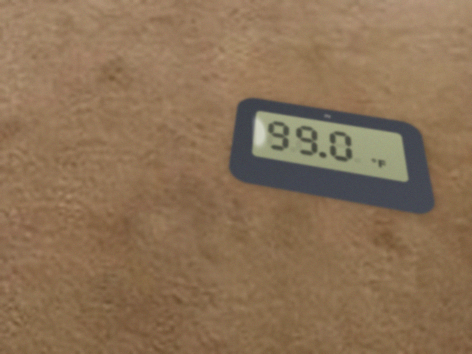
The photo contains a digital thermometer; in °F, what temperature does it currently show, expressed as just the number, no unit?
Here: 99.0
